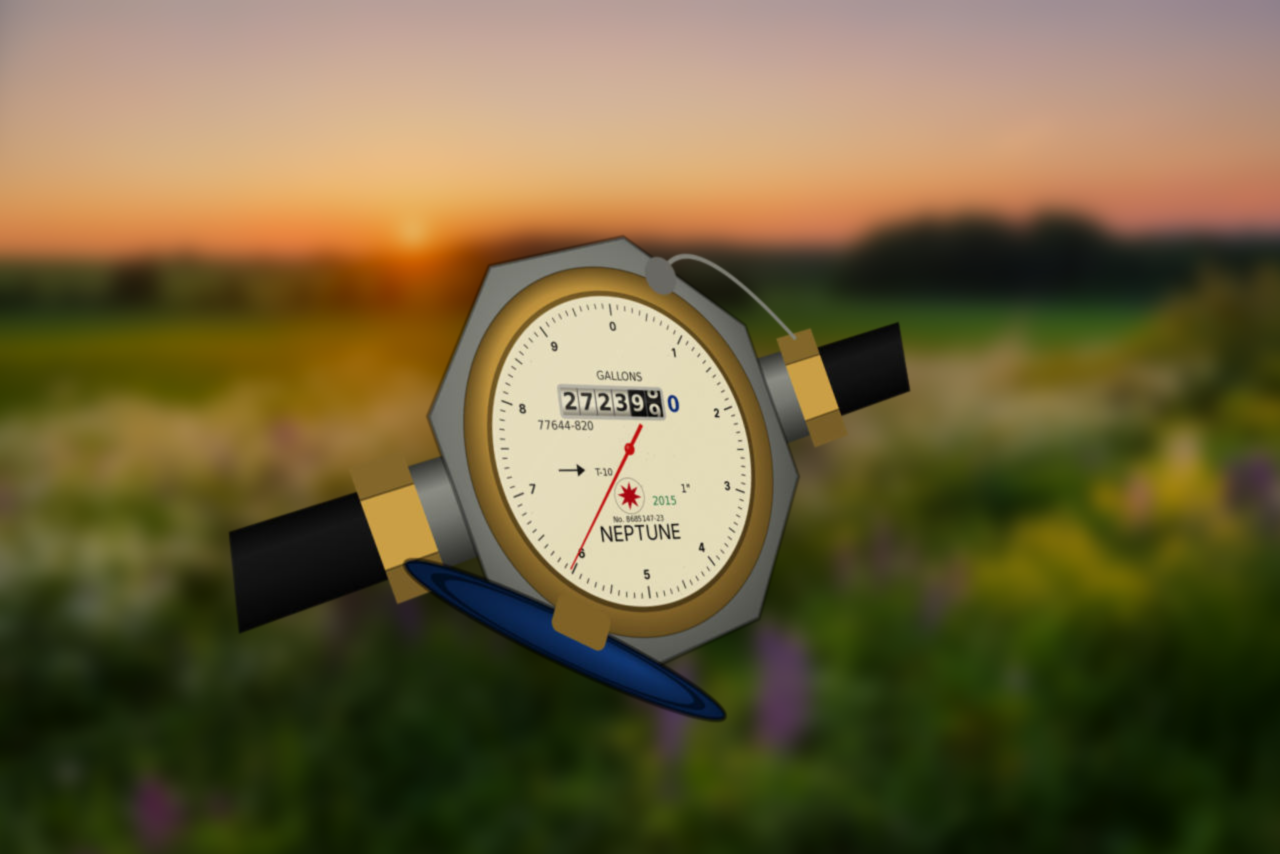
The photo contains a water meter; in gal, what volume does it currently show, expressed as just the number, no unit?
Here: 2723986.0
